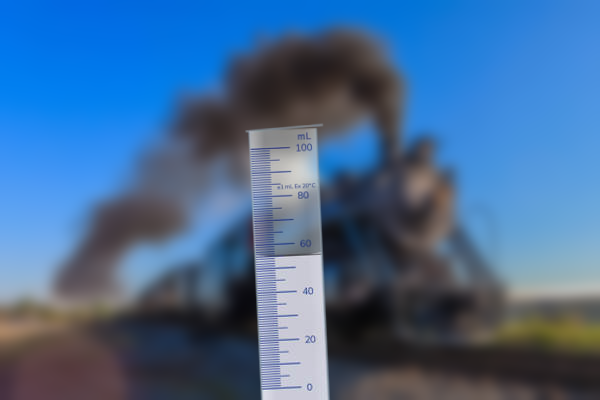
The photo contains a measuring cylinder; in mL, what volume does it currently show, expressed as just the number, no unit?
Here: 55
